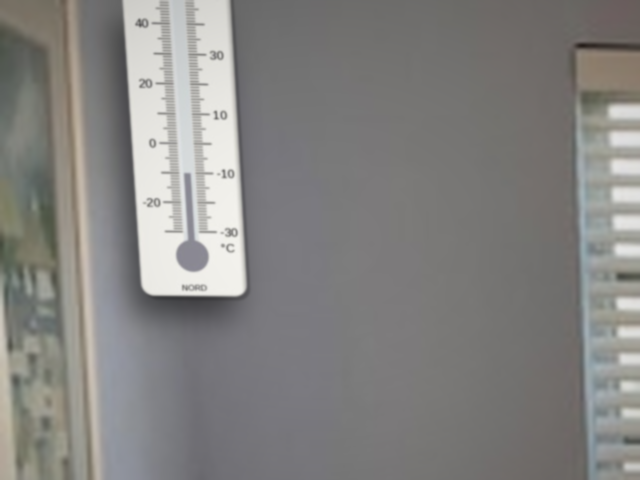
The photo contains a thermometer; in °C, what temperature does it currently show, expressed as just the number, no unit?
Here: -10
